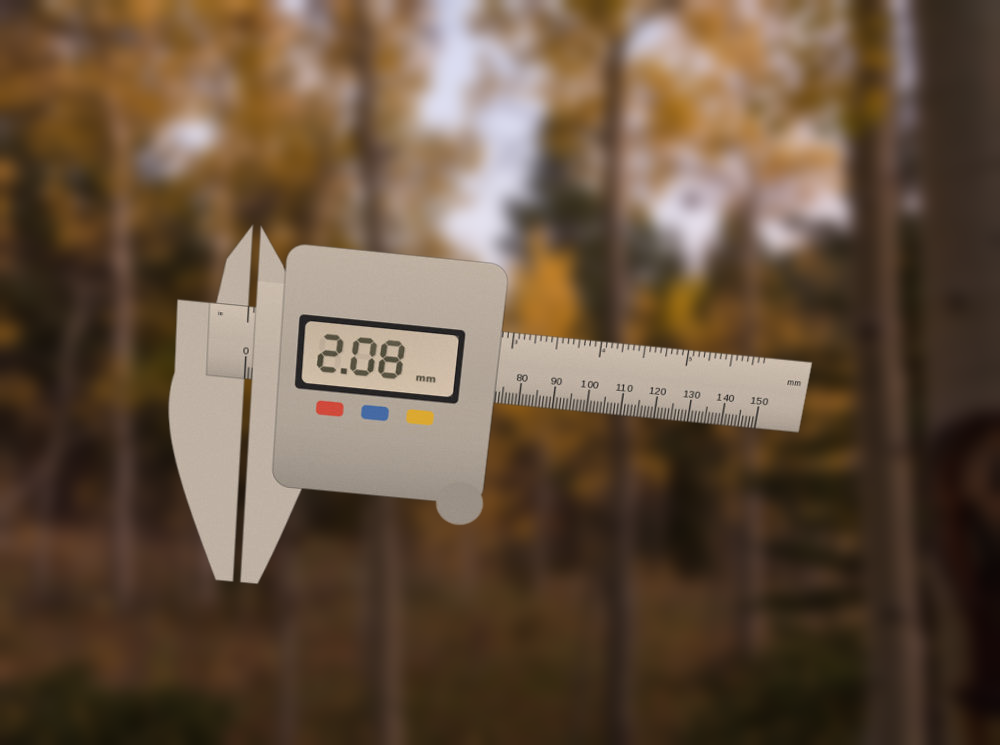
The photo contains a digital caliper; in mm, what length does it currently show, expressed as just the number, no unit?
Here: 2.08
